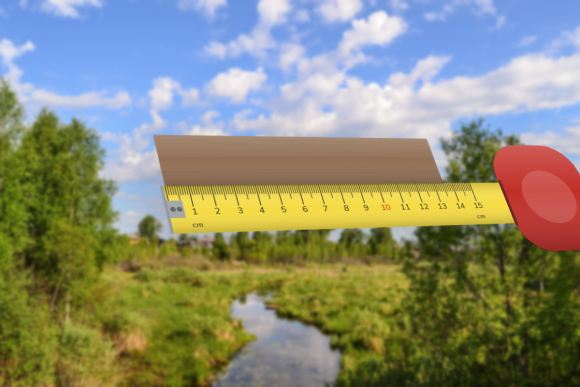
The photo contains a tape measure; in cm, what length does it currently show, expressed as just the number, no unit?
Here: 13.5
